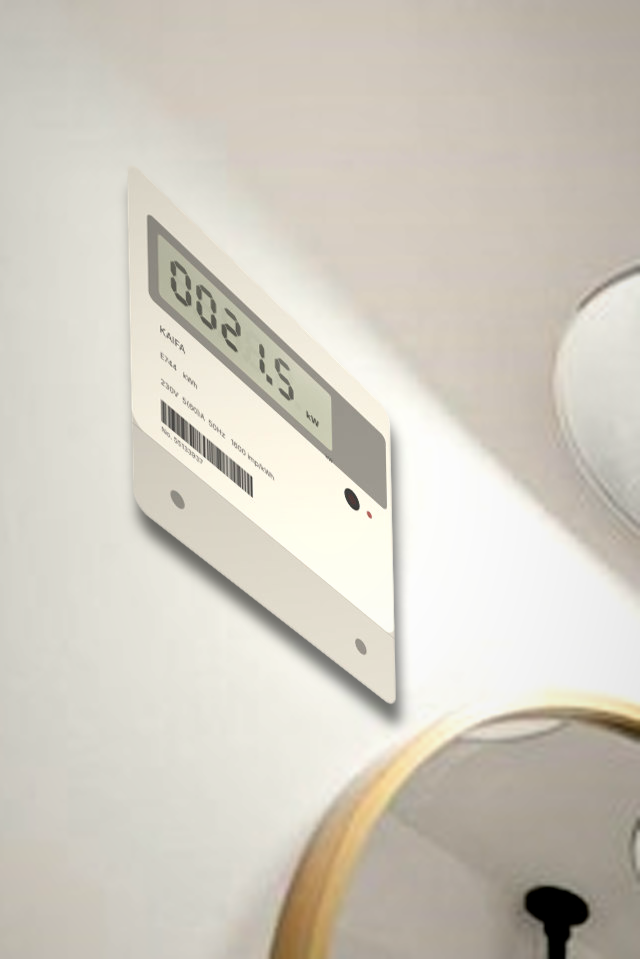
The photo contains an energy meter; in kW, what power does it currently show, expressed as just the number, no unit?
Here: 21.5
